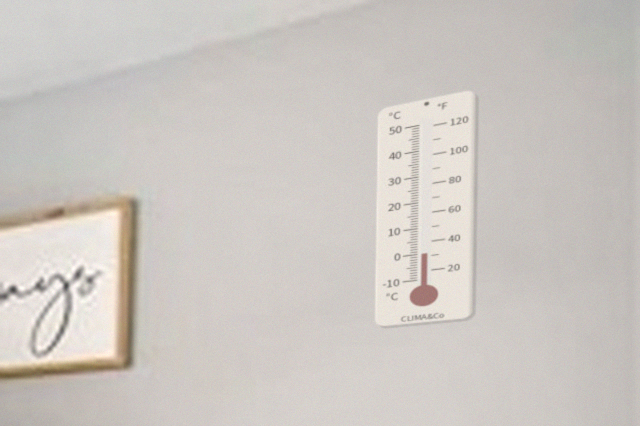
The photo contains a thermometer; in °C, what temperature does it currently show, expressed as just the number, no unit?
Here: 0
